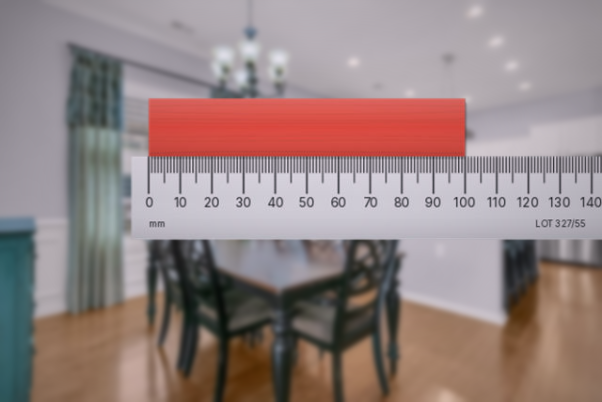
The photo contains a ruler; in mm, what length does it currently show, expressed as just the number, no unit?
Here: 100
